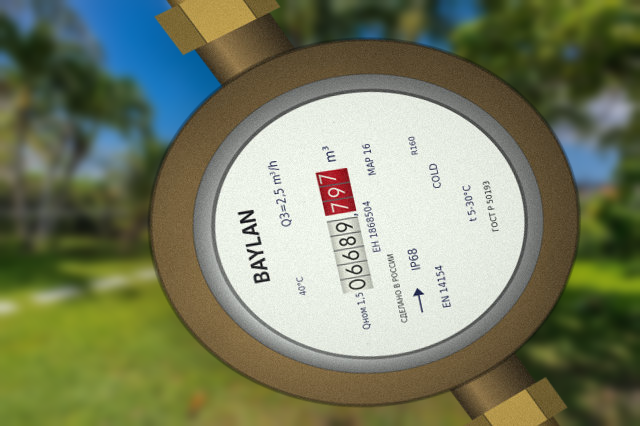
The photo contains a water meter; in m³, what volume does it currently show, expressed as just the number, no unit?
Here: 6689.797
